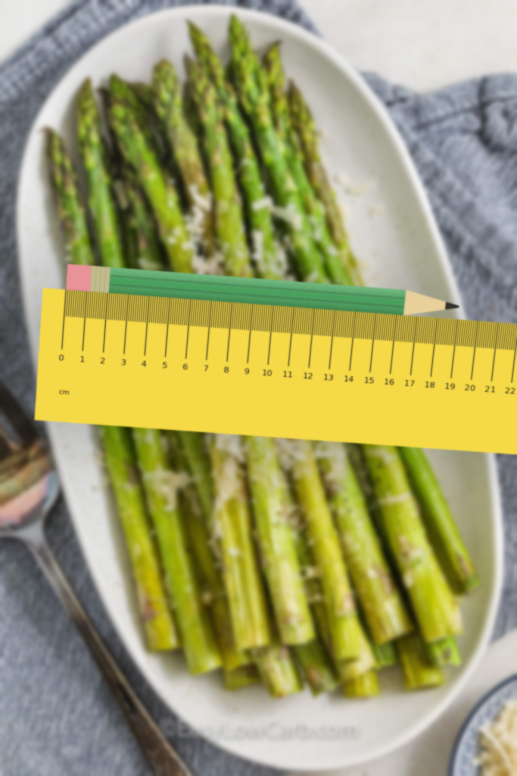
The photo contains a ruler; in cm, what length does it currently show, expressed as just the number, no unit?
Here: 19
